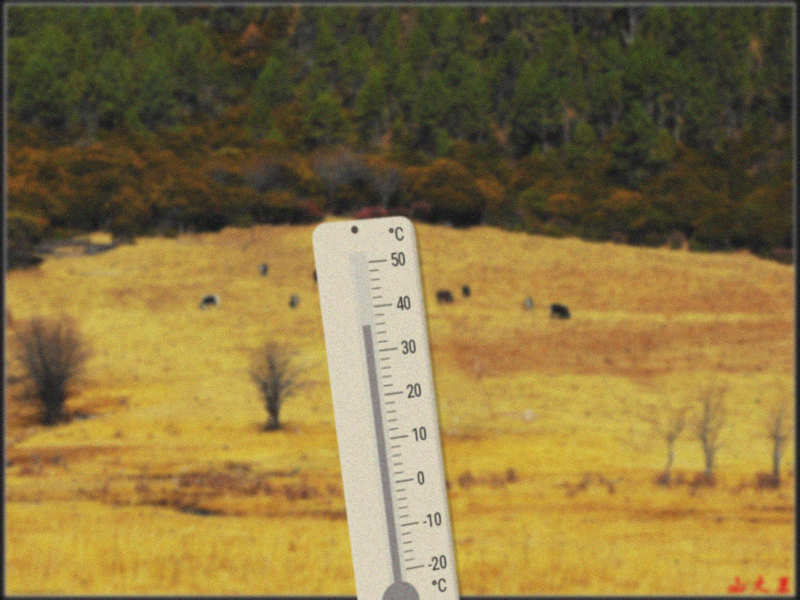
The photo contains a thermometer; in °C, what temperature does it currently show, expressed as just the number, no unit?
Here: 36
